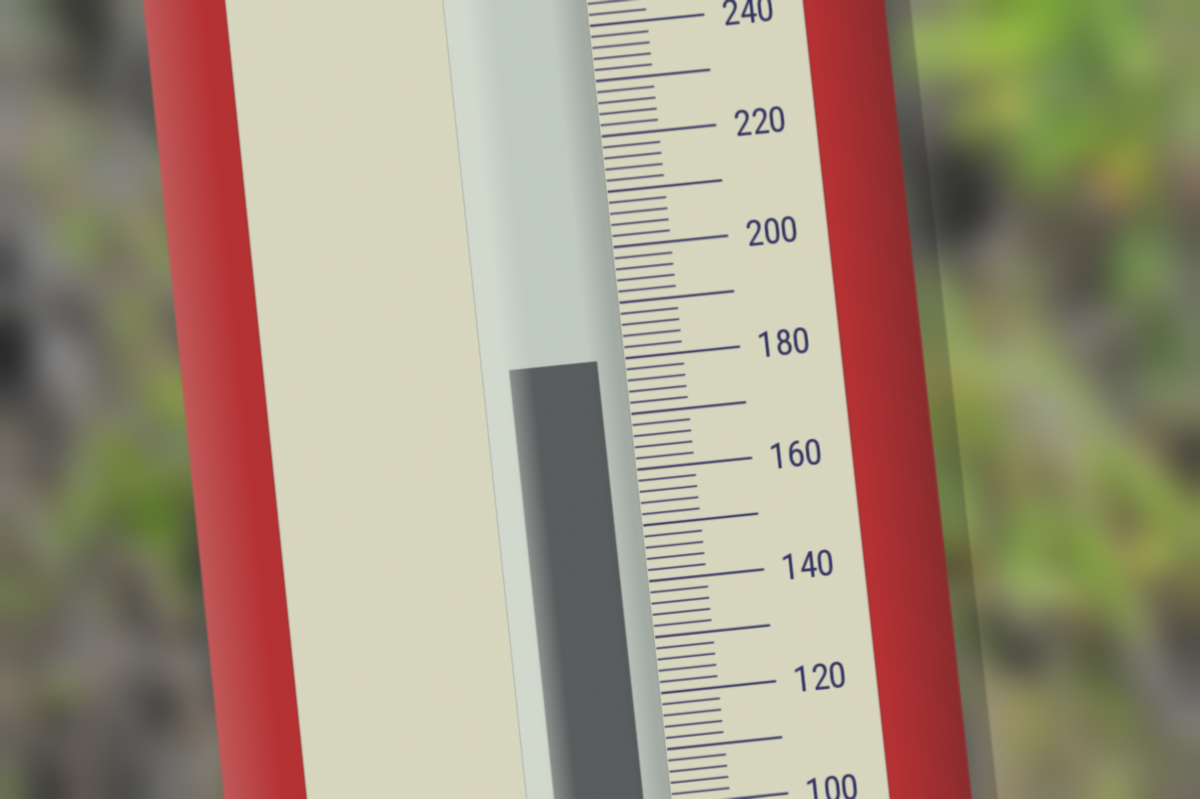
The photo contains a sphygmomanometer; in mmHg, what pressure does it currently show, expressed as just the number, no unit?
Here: 180
